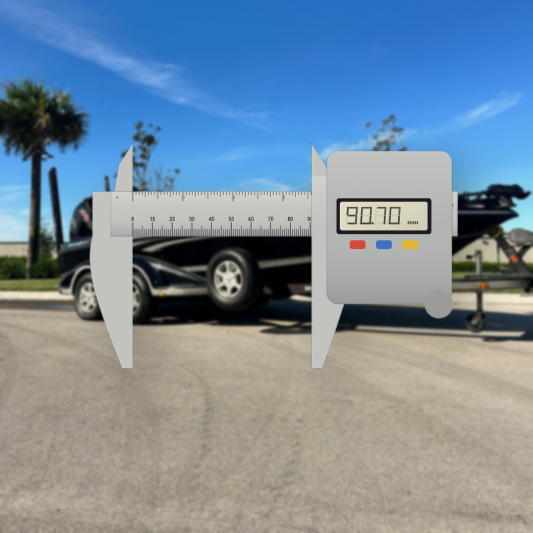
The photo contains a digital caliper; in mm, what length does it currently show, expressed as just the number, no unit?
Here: 90.70
